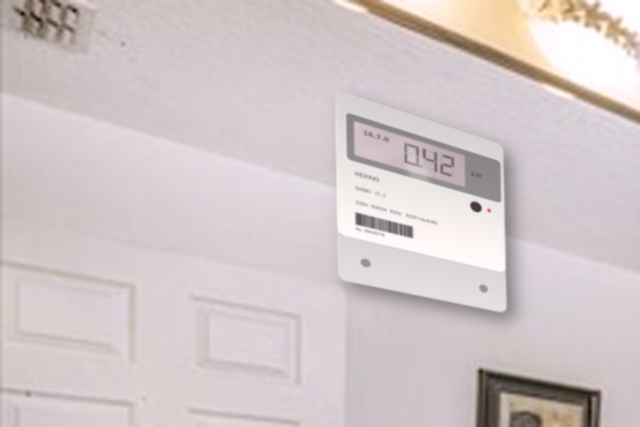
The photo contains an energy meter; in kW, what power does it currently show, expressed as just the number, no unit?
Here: 0.42
